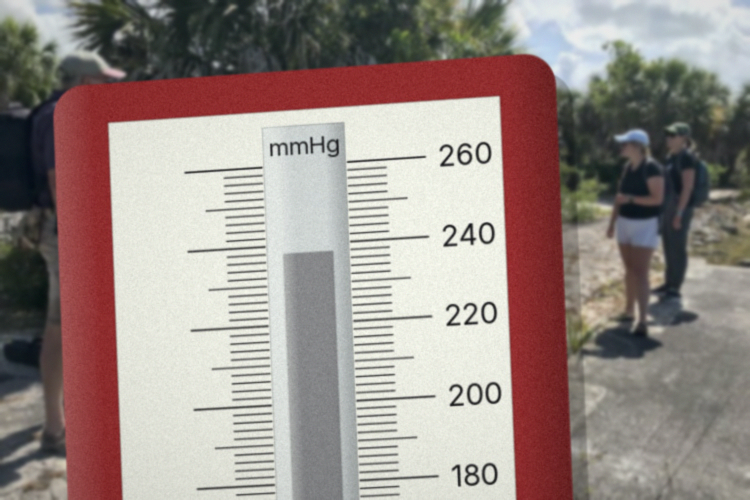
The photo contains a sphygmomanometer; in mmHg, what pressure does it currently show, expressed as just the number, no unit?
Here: 238
